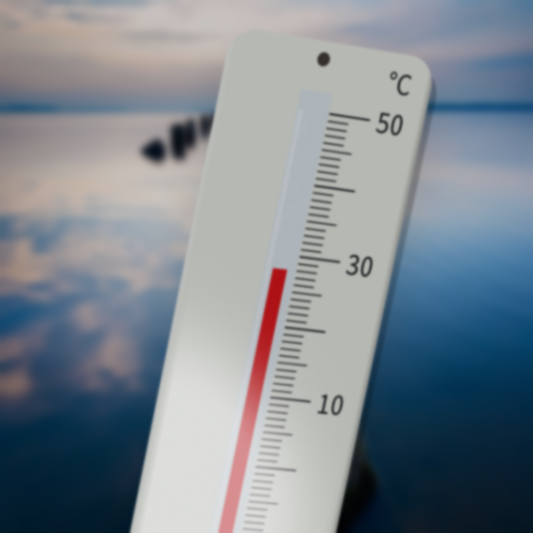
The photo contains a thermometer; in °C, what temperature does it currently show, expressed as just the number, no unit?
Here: 28
